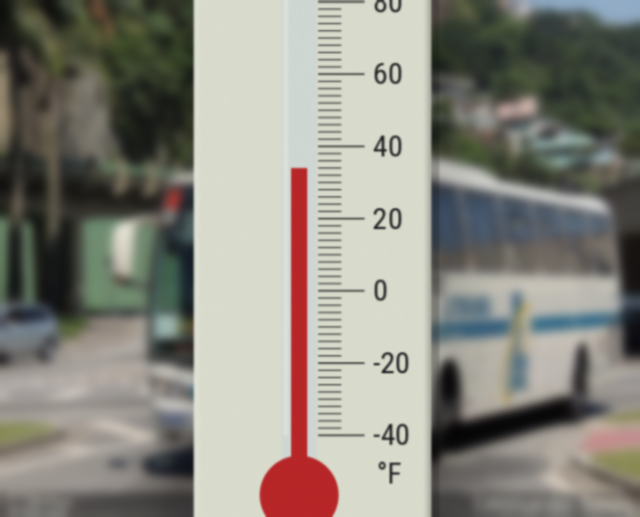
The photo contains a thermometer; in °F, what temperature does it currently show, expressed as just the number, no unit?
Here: 34
